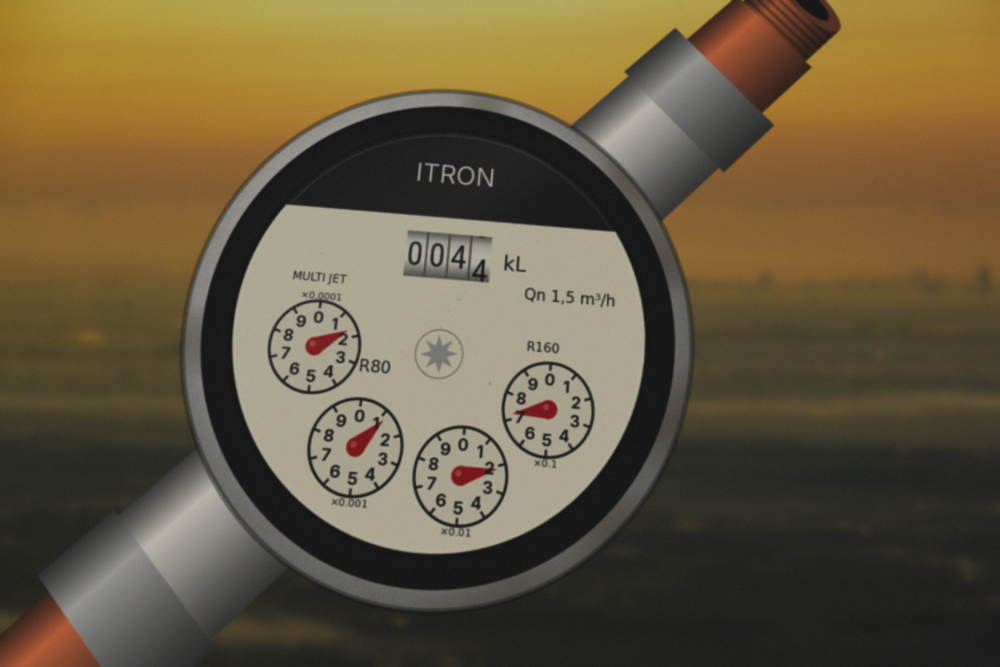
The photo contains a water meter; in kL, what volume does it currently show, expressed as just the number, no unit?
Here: 43.7211
